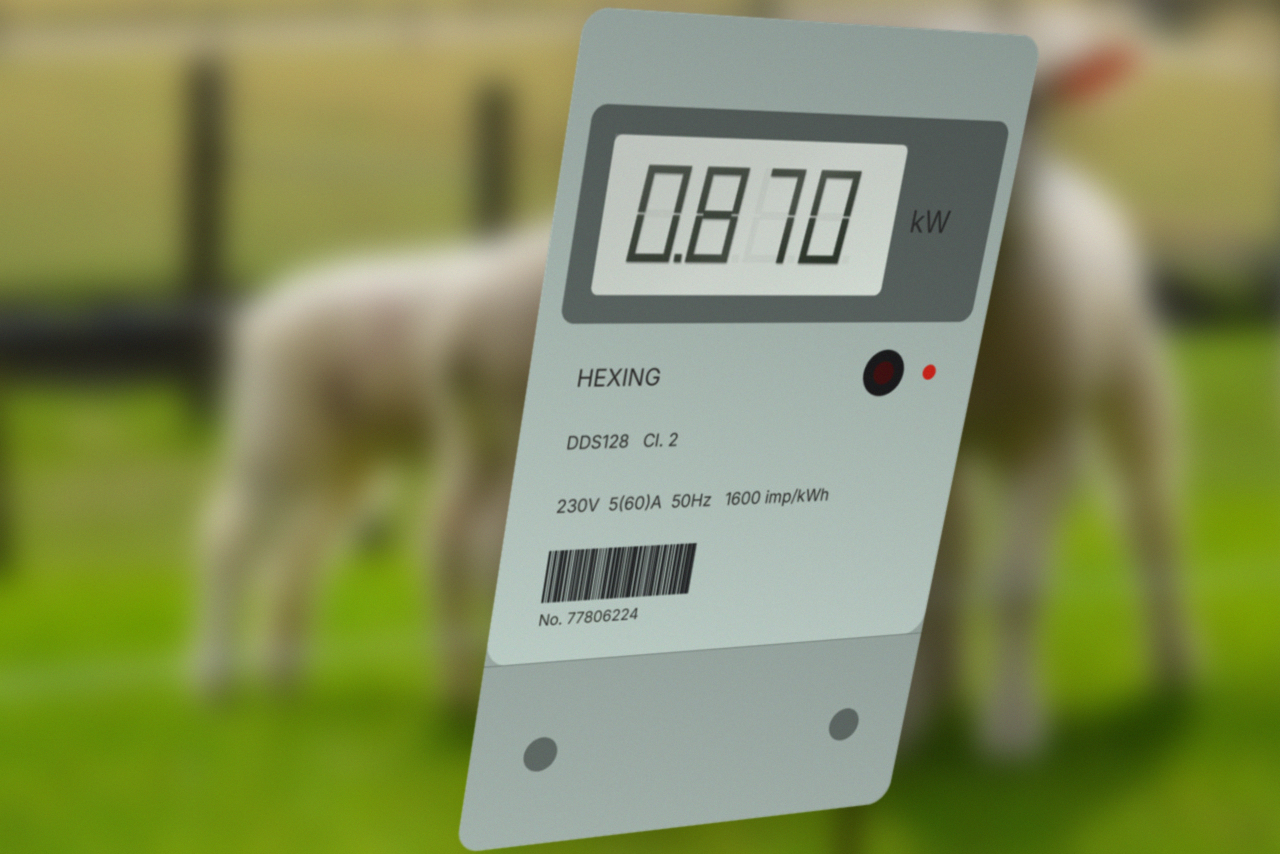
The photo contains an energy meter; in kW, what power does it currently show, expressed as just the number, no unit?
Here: 0.870
